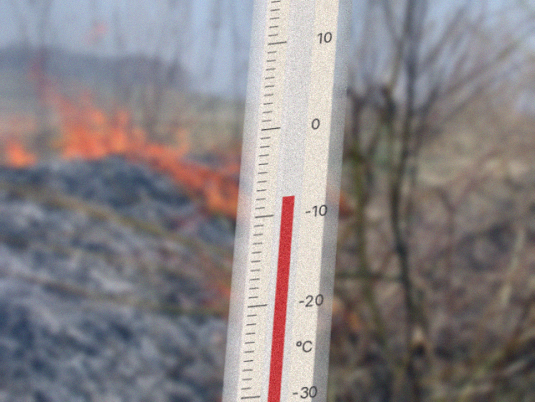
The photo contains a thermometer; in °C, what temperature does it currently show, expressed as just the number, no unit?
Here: -8
